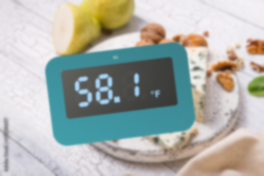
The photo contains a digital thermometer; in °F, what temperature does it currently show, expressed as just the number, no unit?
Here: 58.1
